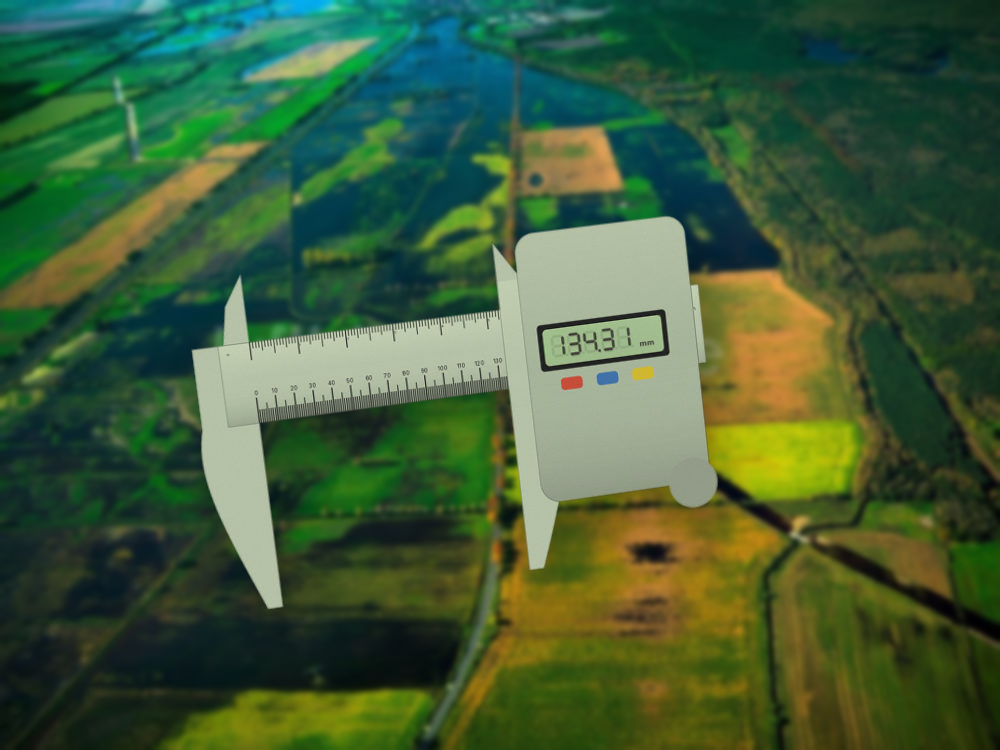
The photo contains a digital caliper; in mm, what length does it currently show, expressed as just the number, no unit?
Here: 134.31
